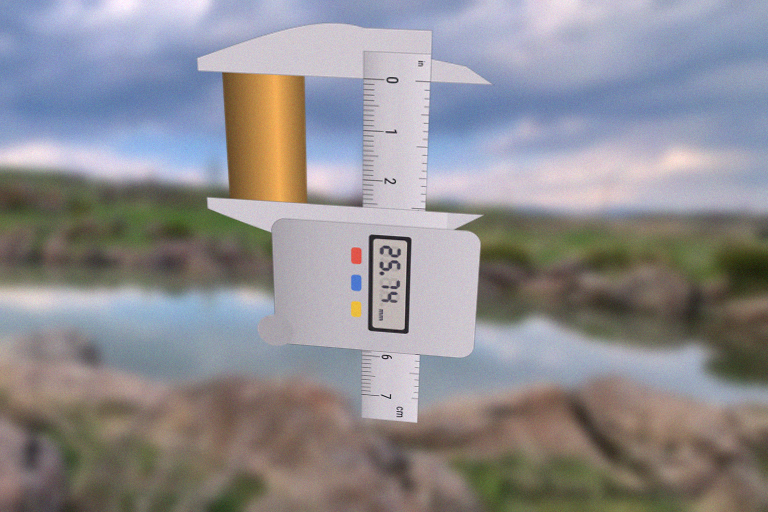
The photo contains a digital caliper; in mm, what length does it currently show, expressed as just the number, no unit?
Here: 25.74
